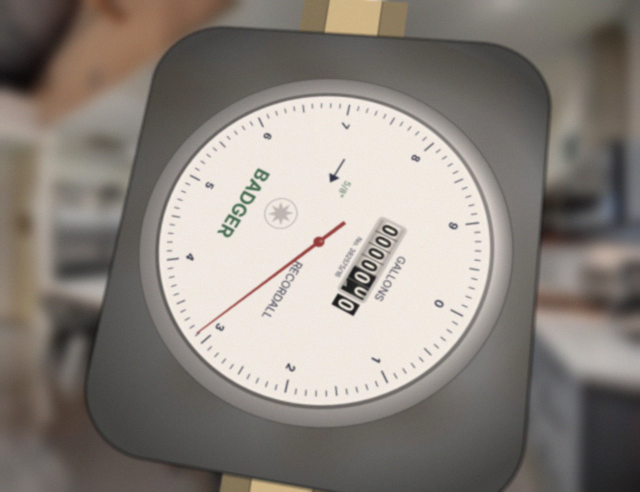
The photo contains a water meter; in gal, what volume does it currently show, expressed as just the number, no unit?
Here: 3.1
